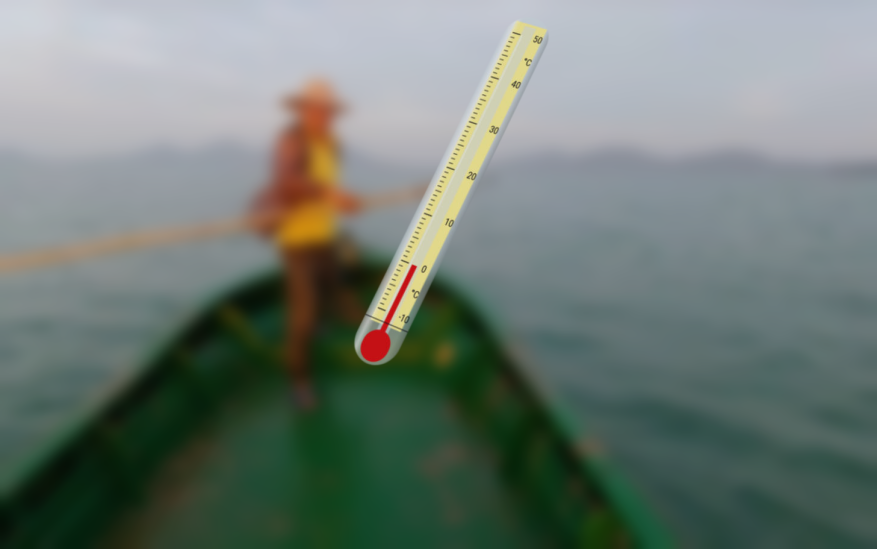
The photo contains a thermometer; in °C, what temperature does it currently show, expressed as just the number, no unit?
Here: 0
